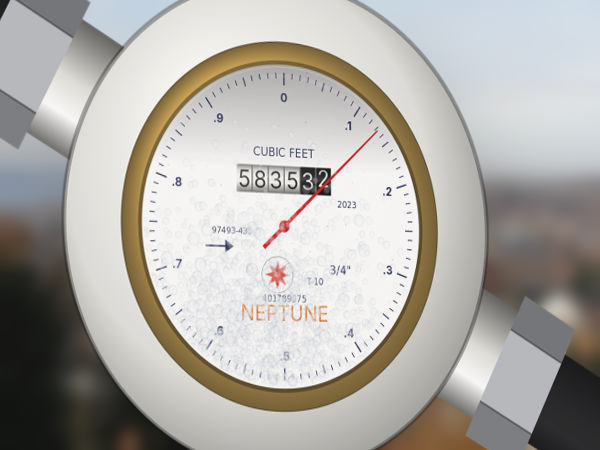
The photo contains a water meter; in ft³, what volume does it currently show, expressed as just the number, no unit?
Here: 583532.13
